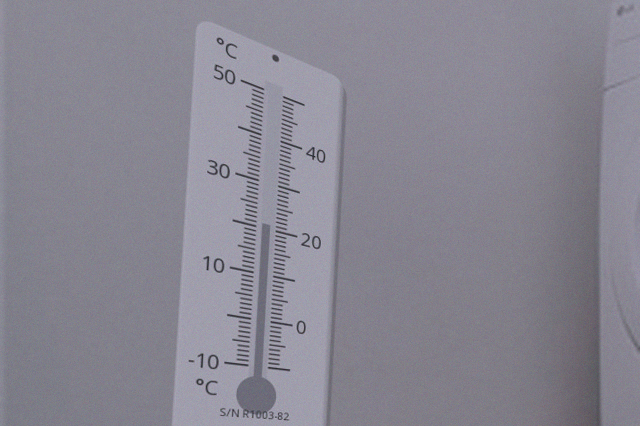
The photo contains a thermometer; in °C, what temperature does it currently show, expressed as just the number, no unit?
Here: 21
